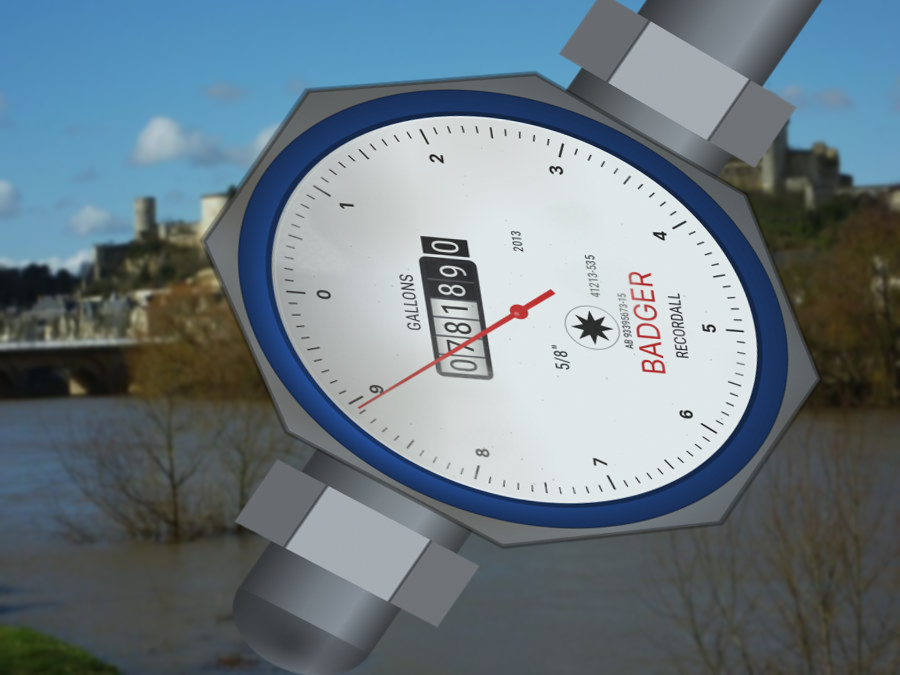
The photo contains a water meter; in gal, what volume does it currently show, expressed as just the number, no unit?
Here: 781888.9
